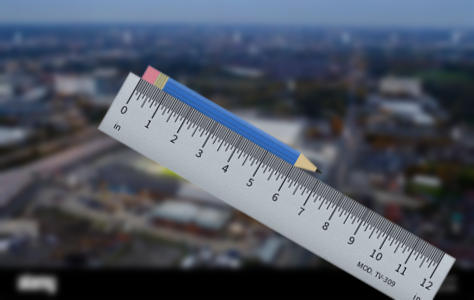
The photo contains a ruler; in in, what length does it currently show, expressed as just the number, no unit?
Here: 7
